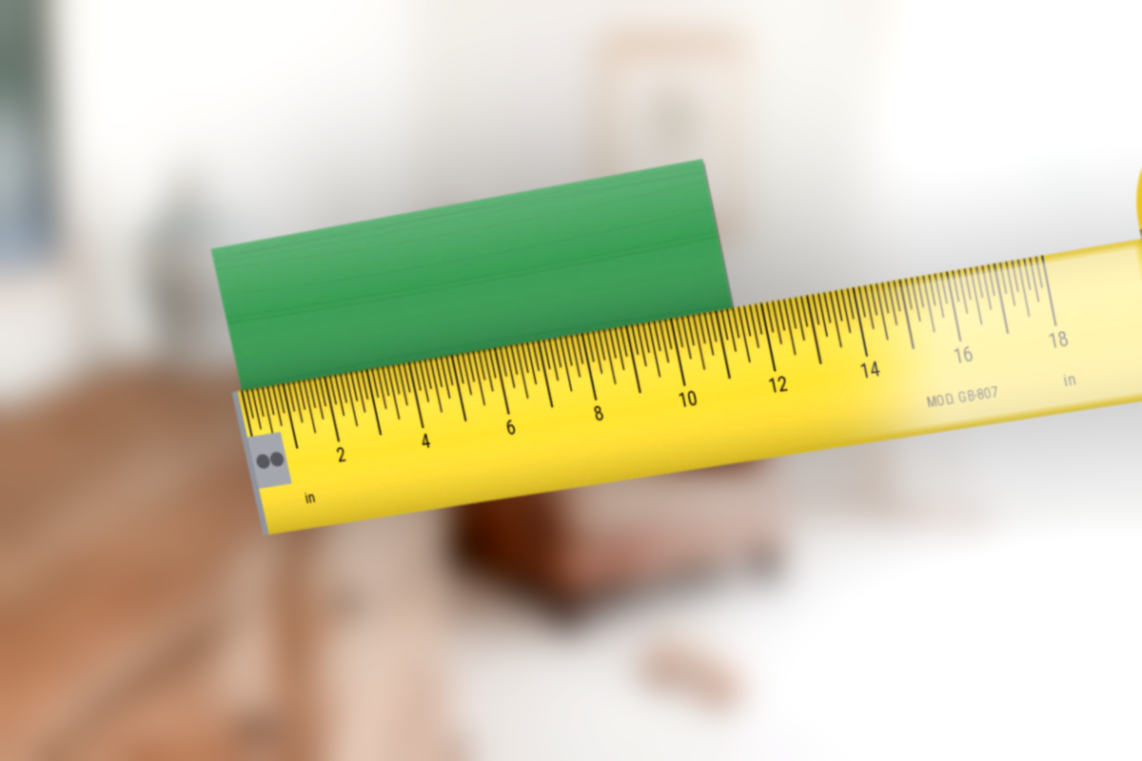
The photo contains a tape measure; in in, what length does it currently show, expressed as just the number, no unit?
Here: 11.375
